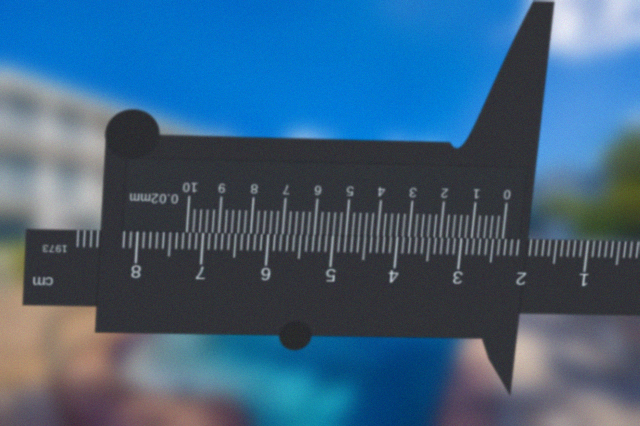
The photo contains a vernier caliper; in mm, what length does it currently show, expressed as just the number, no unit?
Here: 23.5
